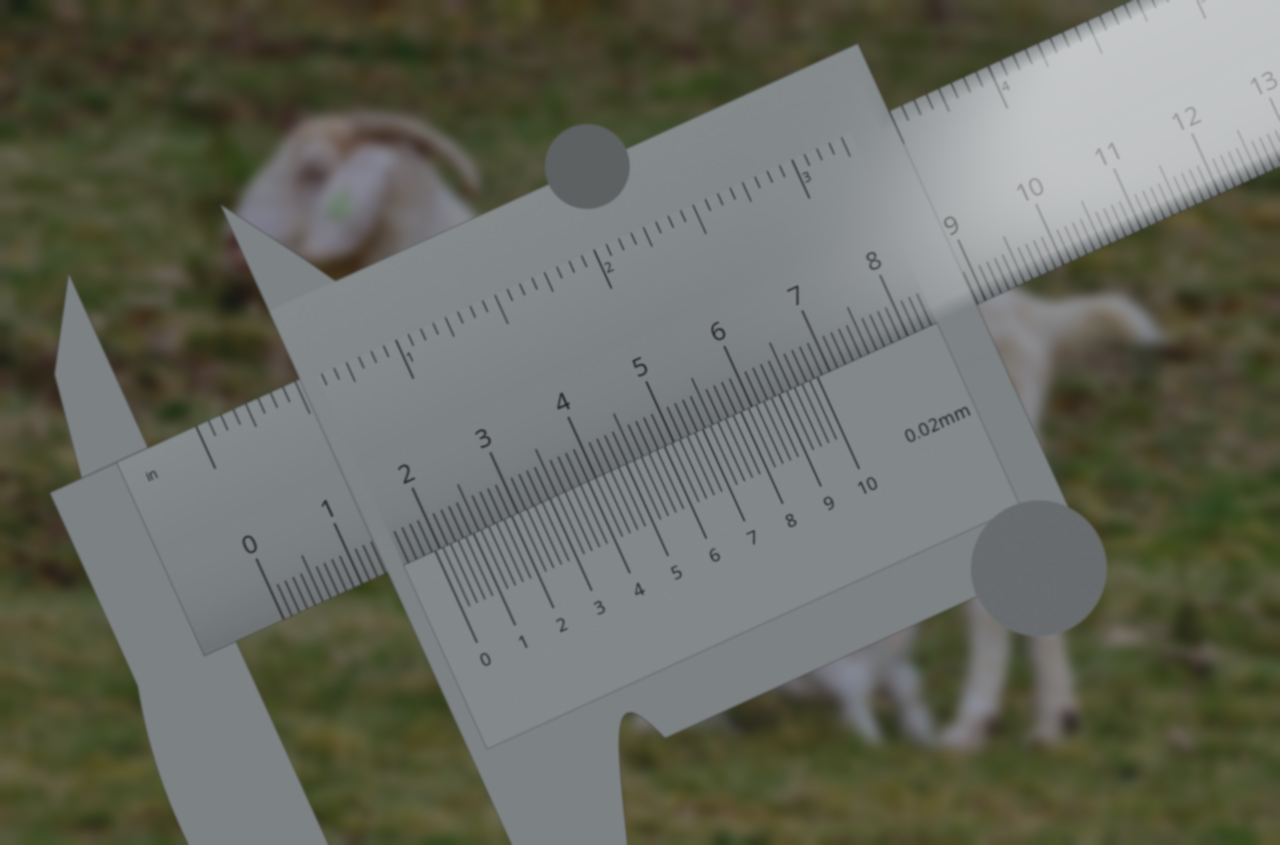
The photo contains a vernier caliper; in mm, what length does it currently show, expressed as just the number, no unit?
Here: 19.4
